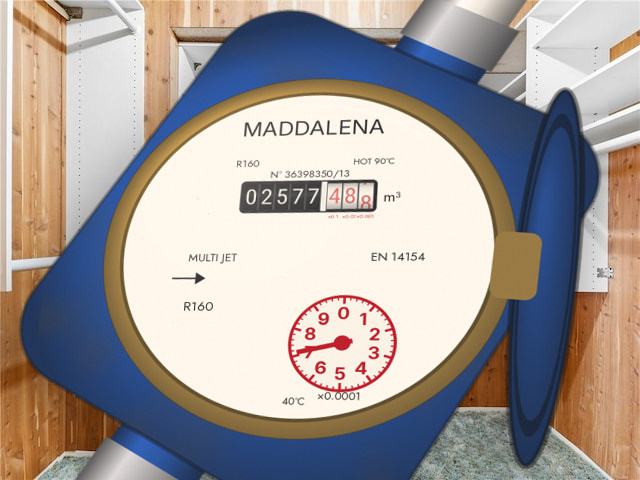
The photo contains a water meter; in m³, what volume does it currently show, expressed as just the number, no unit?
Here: 2577.4877
